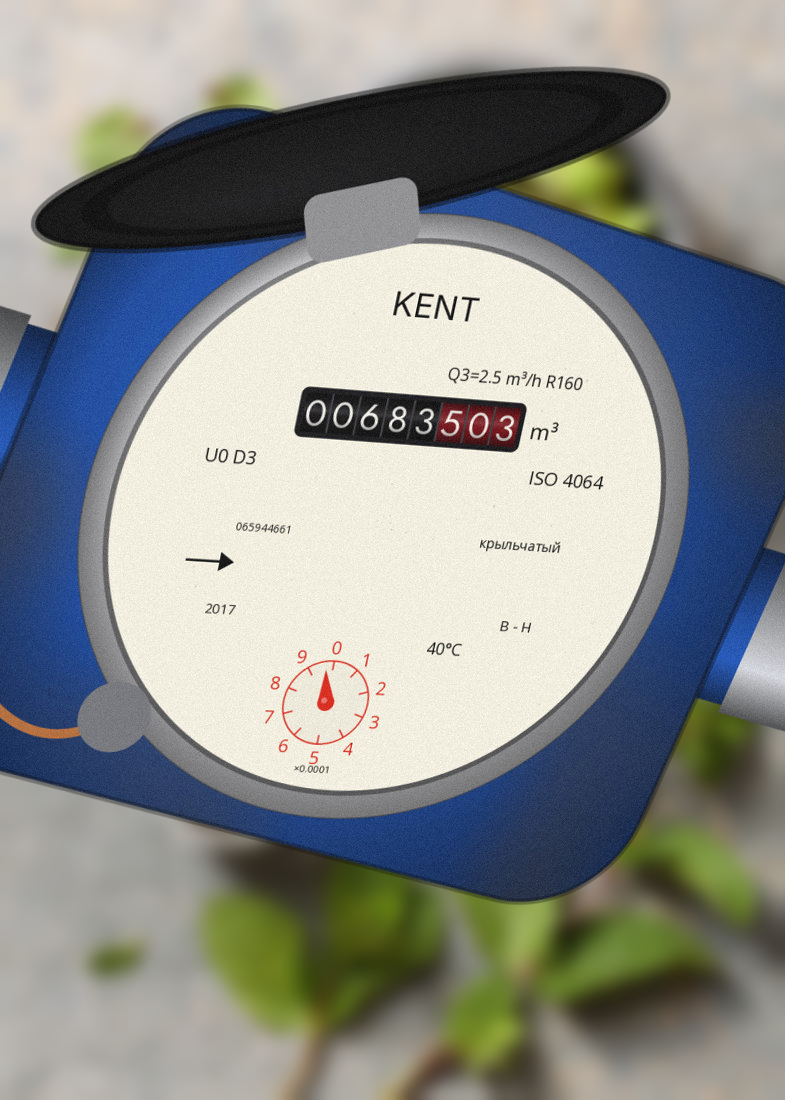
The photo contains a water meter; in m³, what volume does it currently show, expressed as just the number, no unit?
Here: 683.5029
